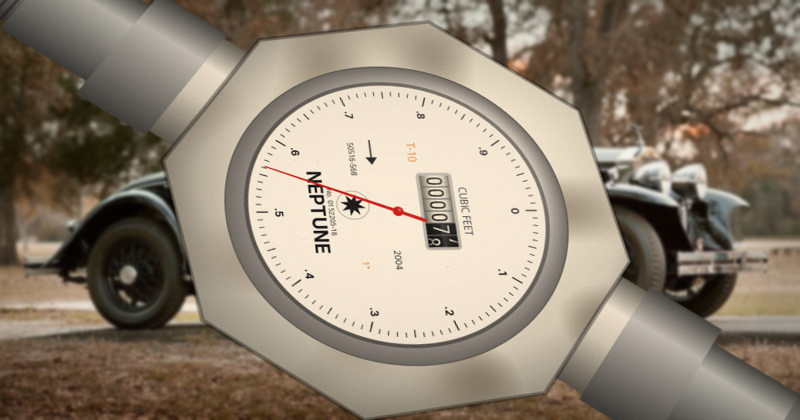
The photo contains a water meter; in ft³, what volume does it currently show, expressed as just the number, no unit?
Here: 77.56
